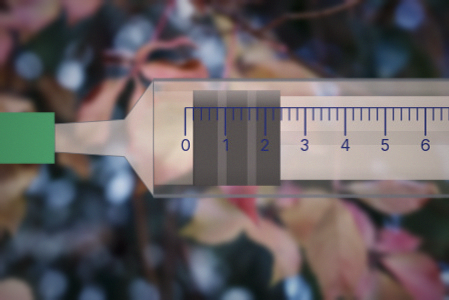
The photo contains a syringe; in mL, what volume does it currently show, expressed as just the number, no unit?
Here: 0.2
